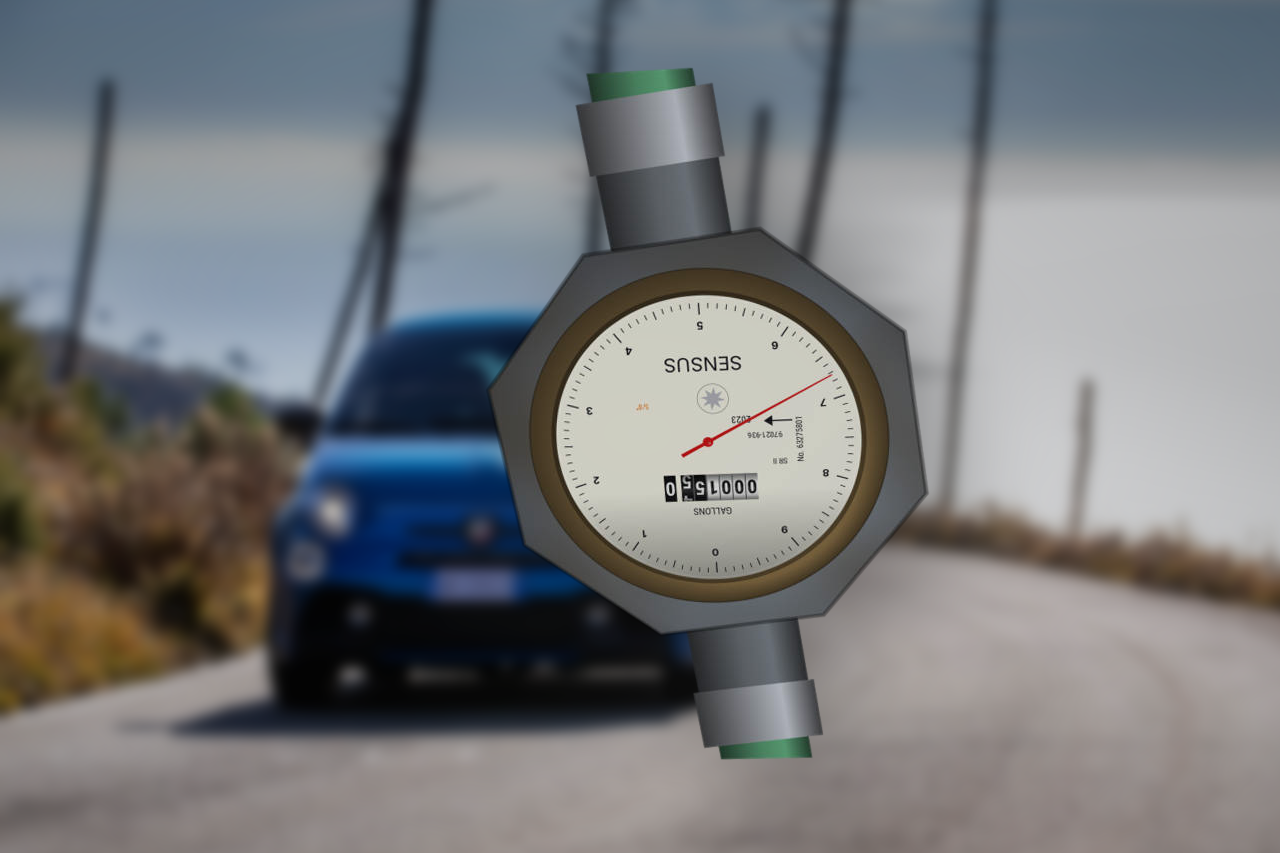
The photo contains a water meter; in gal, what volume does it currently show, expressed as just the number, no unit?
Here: 1546.7
